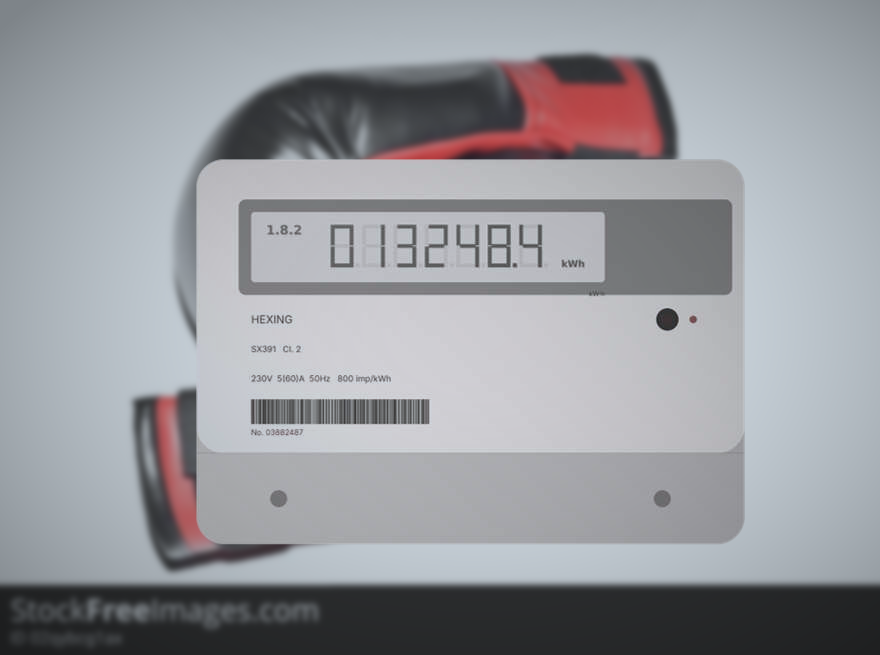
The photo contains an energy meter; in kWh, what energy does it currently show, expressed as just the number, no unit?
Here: 13248.4
